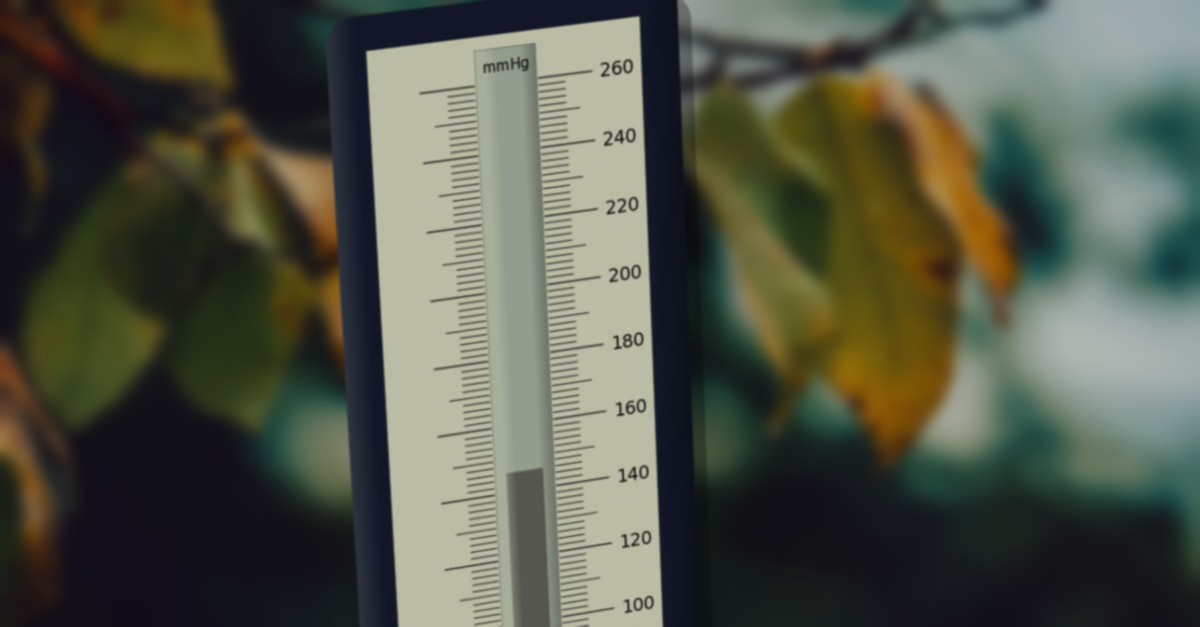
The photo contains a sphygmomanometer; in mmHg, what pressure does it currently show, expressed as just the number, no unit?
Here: 146
